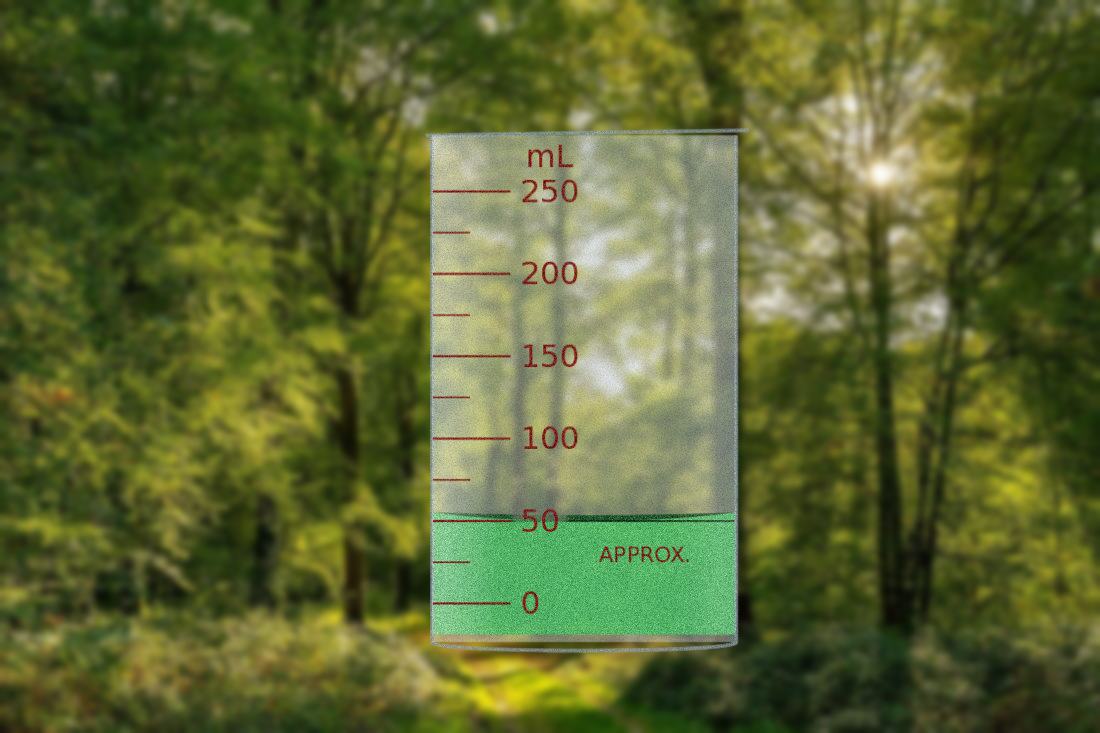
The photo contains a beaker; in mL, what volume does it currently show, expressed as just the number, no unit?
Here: 50
